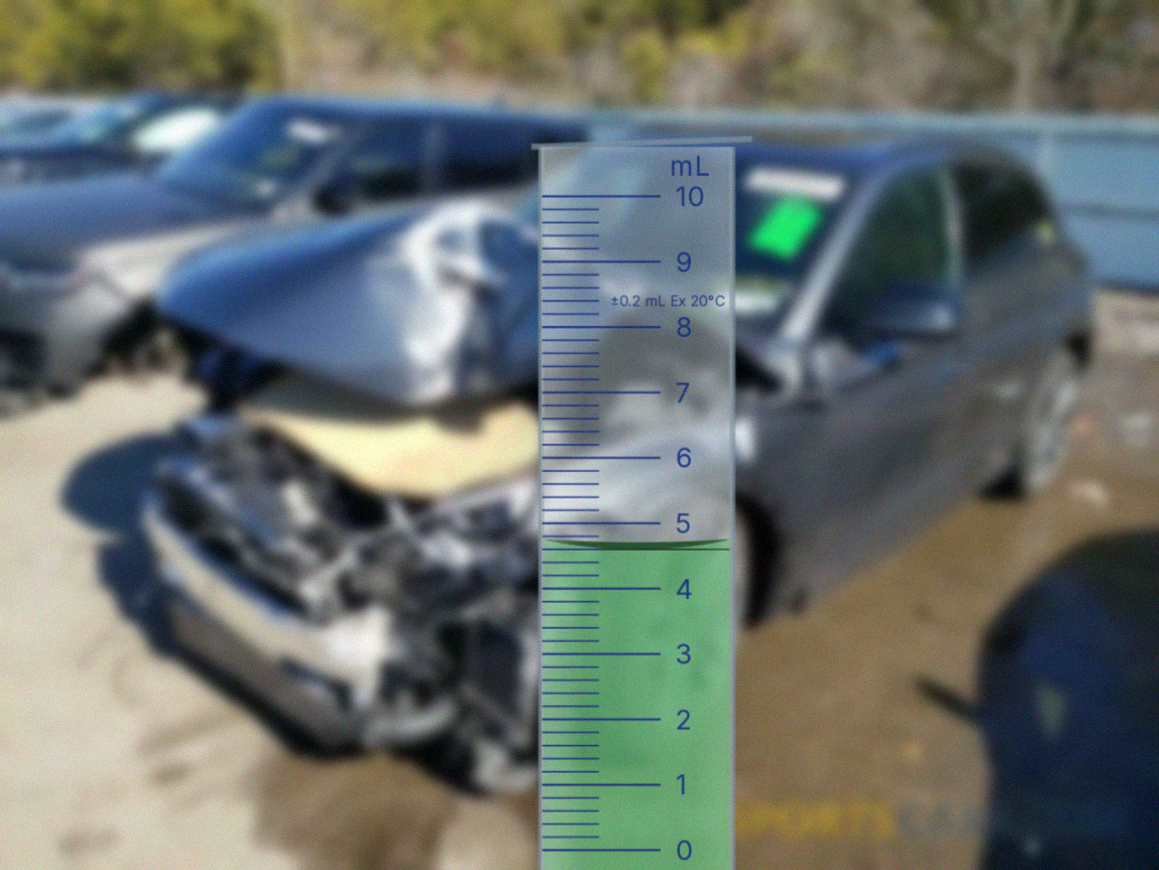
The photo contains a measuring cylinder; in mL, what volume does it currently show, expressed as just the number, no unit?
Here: 4.6
